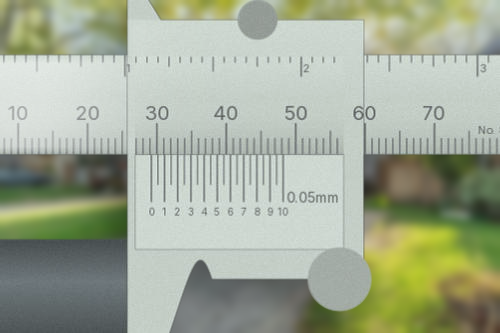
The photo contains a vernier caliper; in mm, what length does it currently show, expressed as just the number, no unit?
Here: 29.2
